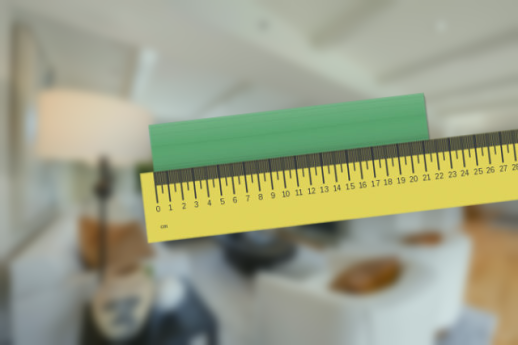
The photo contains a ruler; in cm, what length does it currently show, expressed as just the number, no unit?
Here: 21.5
